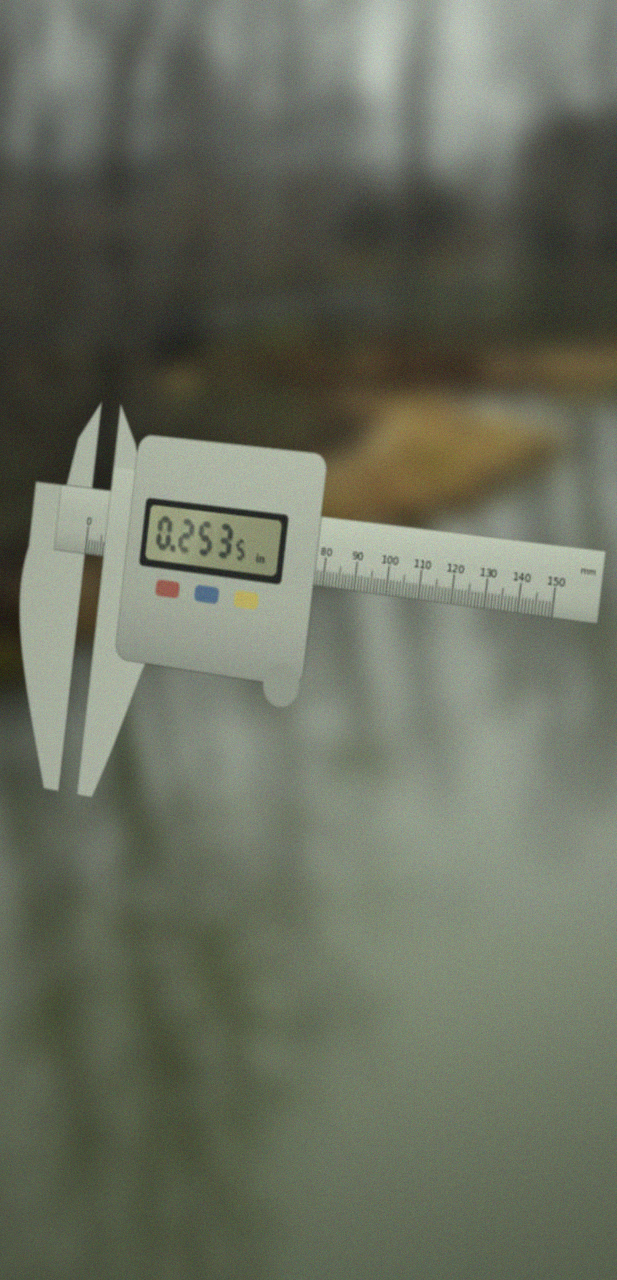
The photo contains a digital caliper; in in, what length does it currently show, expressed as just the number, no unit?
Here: 0.2535
